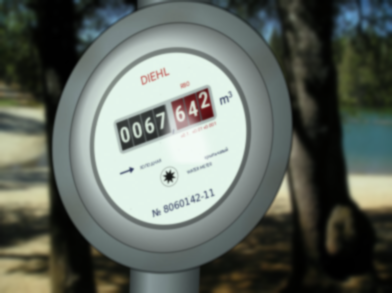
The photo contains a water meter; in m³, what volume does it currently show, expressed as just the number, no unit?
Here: 67.642
